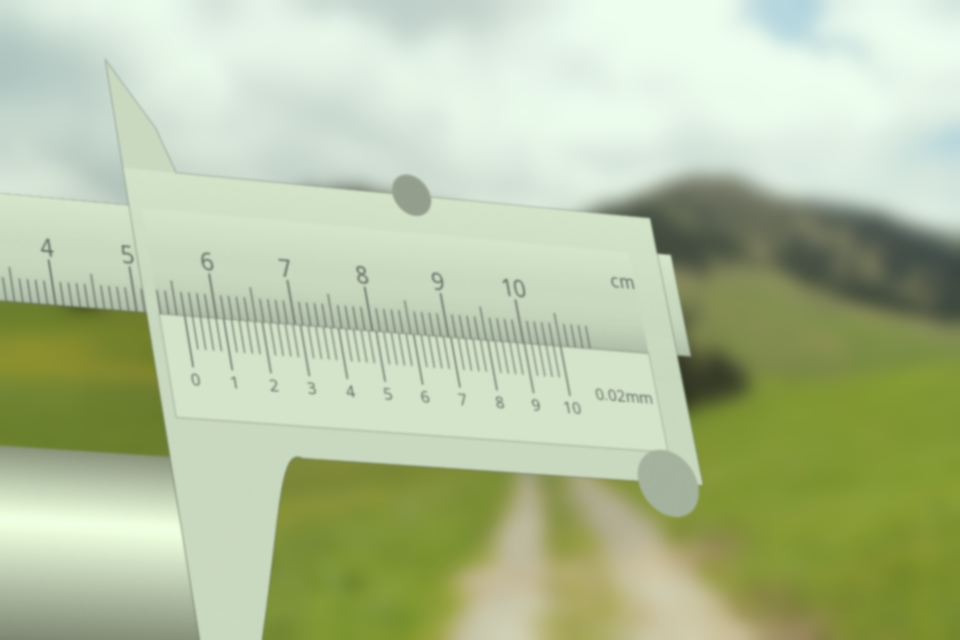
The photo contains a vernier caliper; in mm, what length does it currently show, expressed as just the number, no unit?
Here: 56.0
